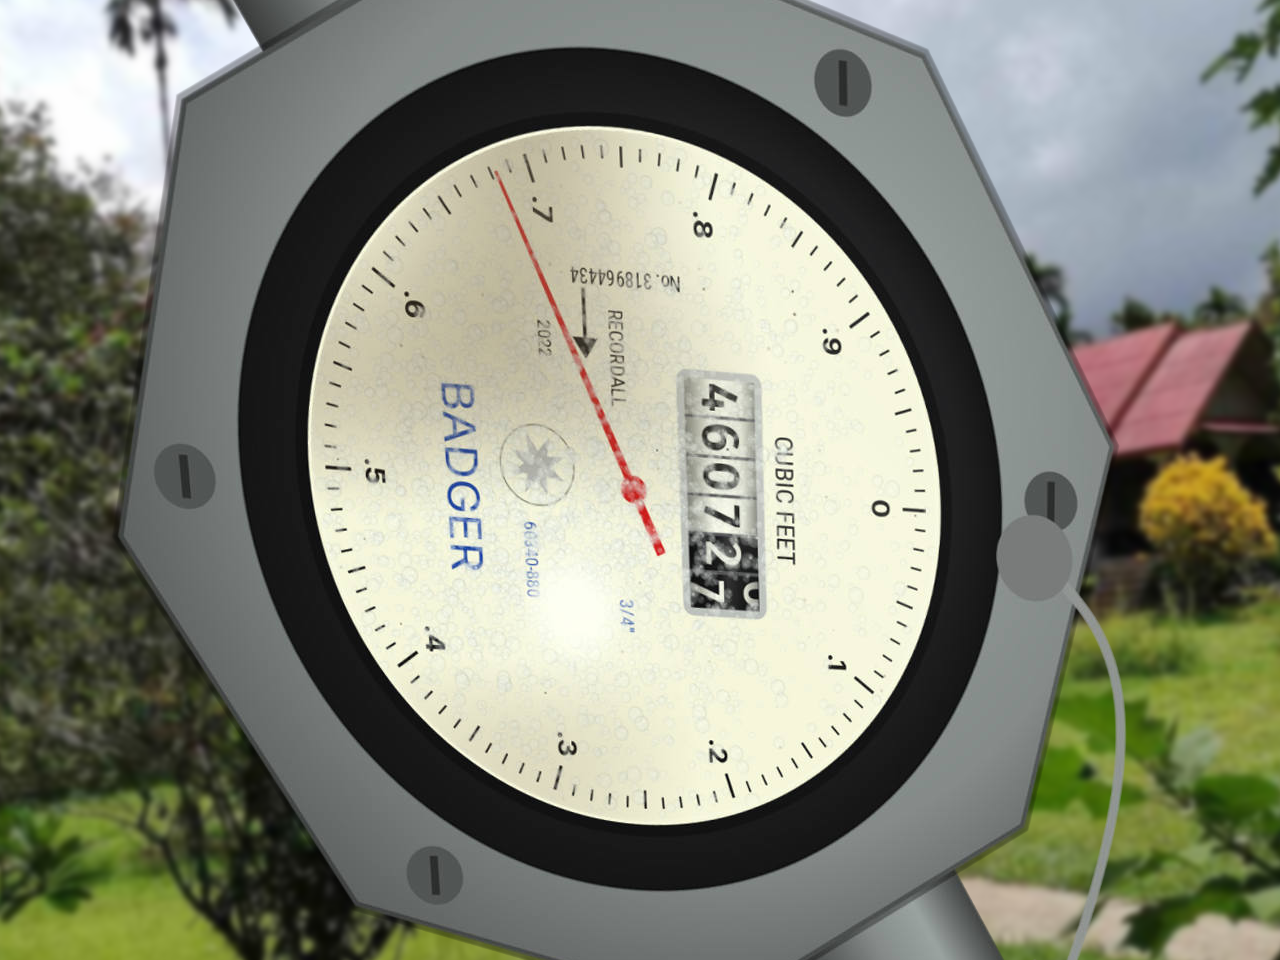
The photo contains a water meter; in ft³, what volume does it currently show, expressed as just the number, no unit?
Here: 460726.68
